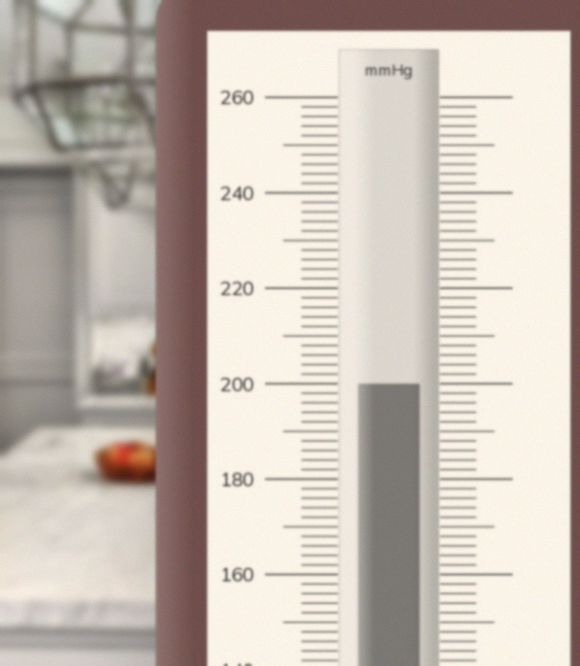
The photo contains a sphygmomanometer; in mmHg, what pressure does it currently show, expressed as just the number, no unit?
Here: 200
